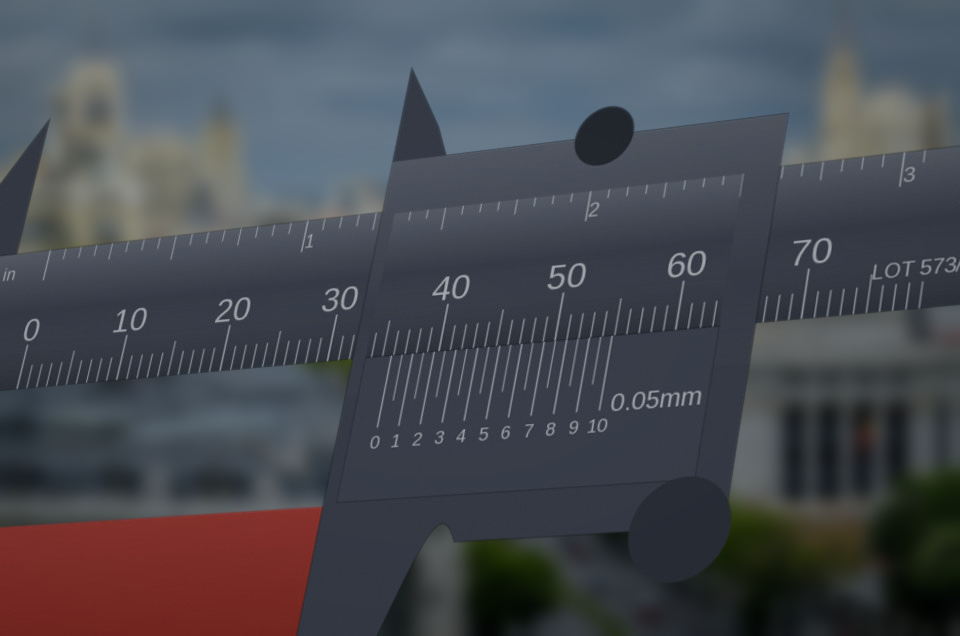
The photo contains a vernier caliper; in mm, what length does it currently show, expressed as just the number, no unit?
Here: 35.8
